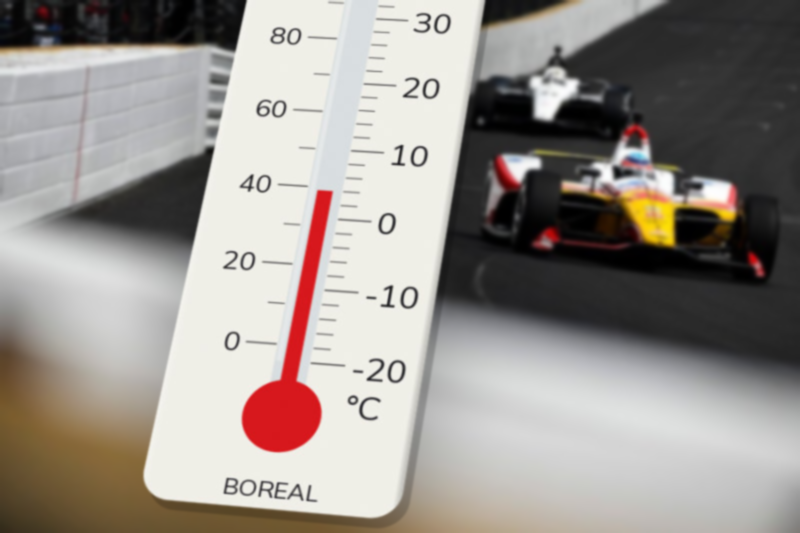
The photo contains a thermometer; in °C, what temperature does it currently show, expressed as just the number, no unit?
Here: 4
